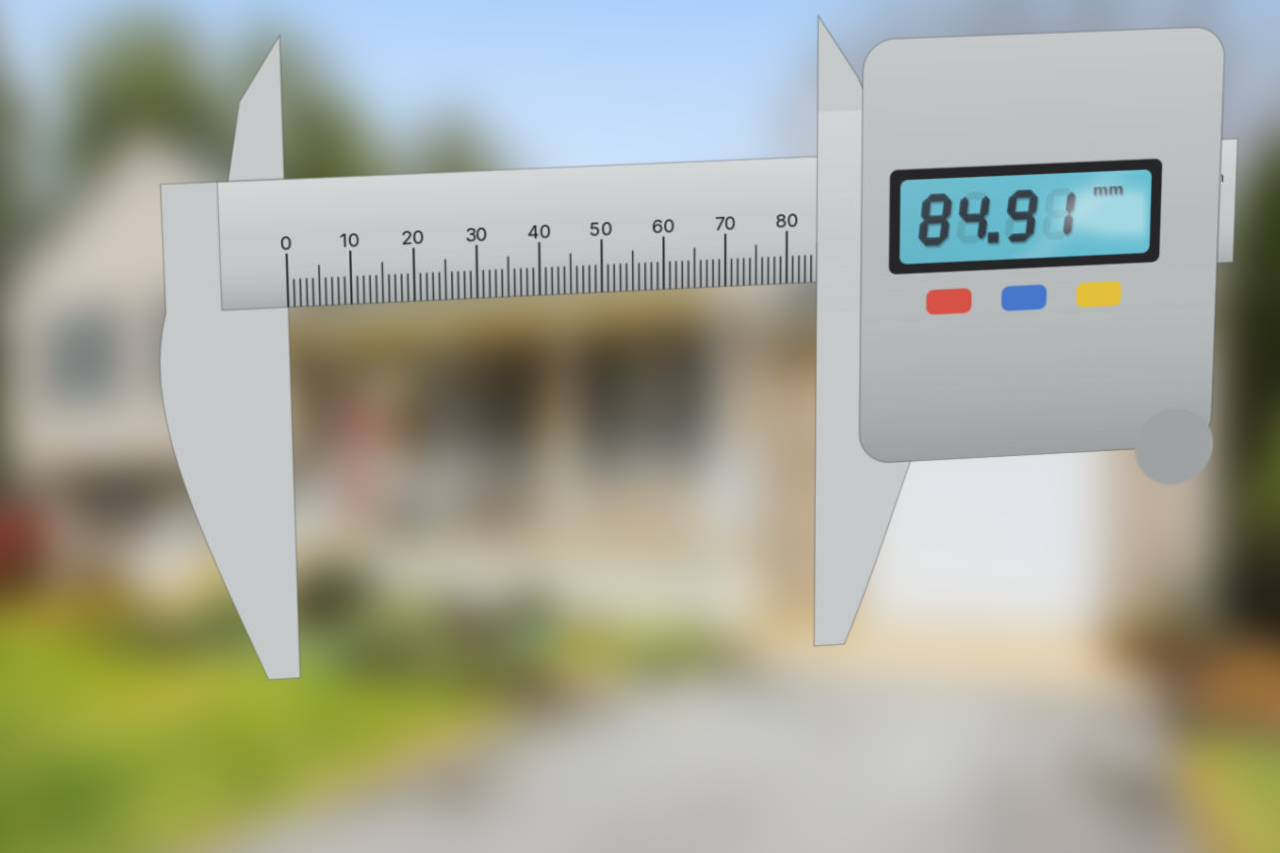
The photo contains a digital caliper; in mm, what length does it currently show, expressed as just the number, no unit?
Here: 84.91
